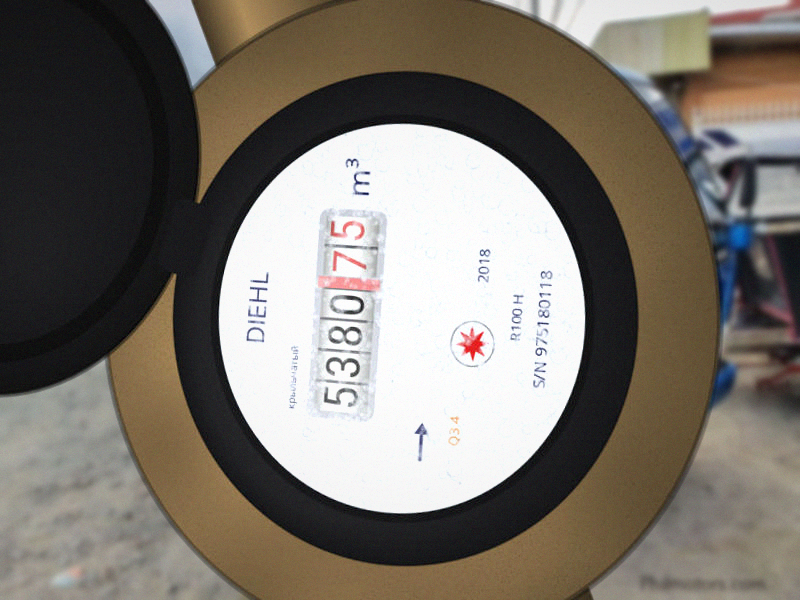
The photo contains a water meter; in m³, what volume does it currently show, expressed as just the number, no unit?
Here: 5380.75
